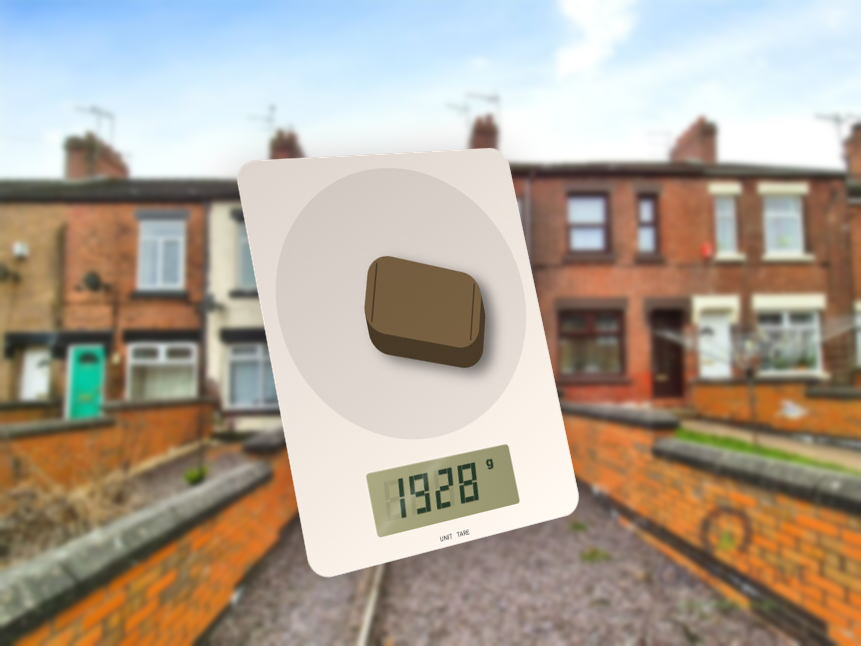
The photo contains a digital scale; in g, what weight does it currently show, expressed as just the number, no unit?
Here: 1928
